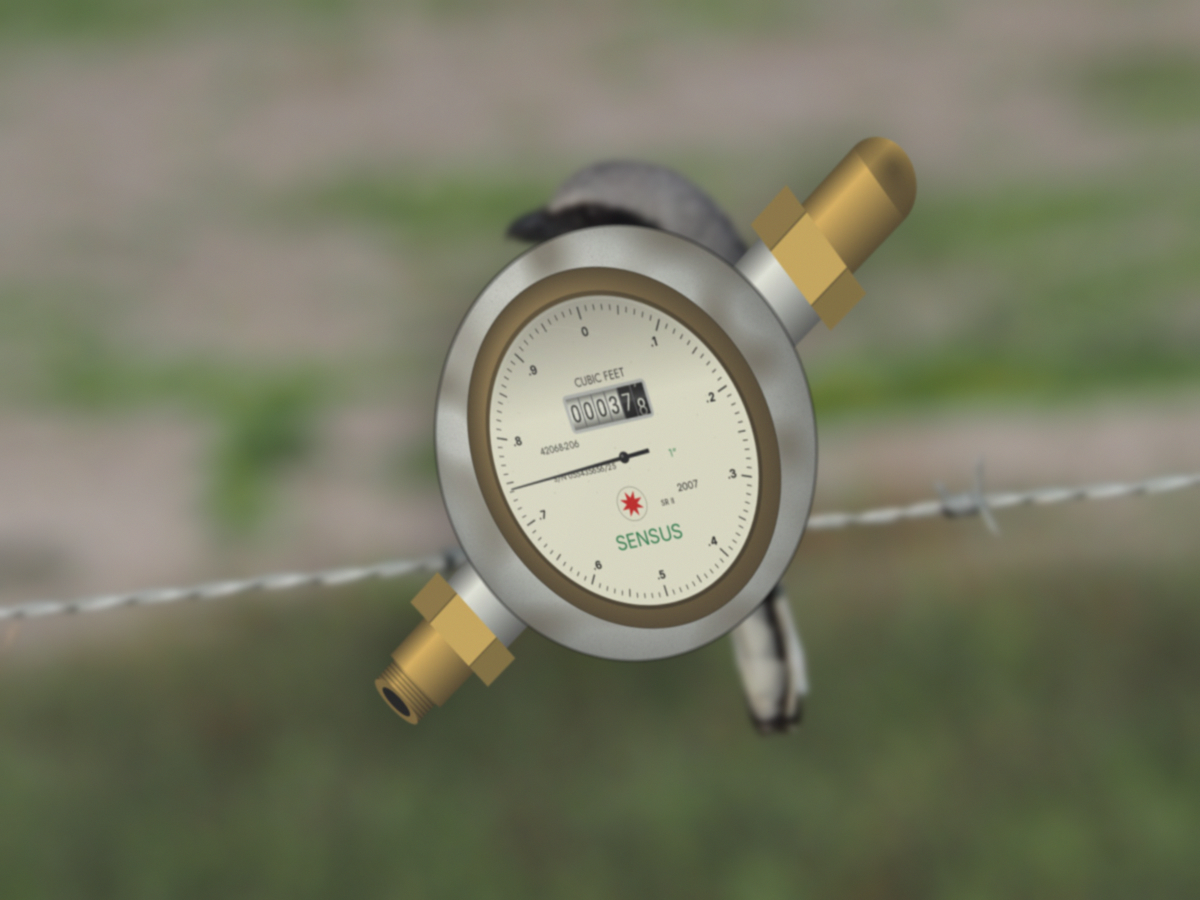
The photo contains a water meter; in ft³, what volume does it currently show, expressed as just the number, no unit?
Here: 377.74
